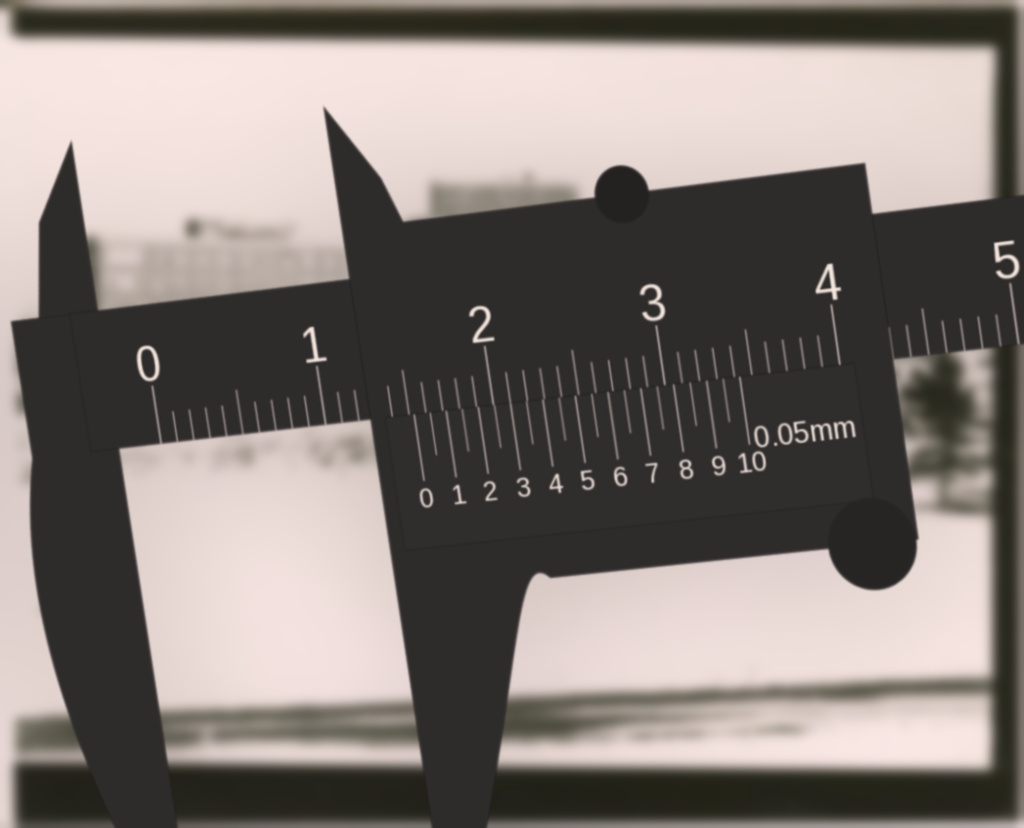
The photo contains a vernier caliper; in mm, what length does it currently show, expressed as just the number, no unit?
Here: 15.3
